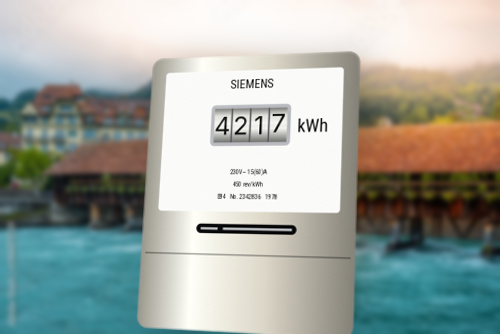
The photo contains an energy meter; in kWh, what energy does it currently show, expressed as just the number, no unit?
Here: 4217
